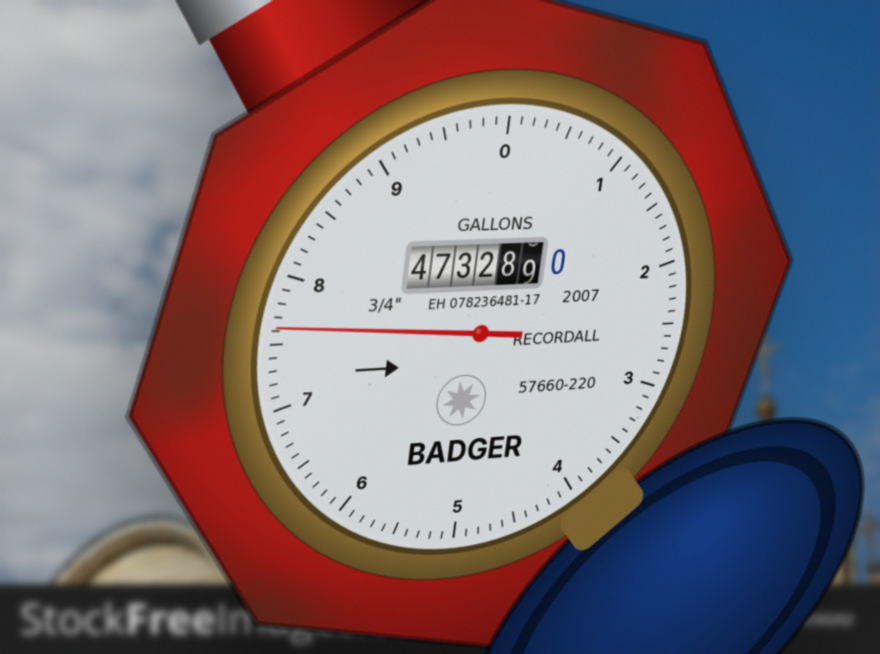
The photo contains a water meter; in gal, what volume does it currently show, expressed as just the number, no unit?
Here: 4732887.6
